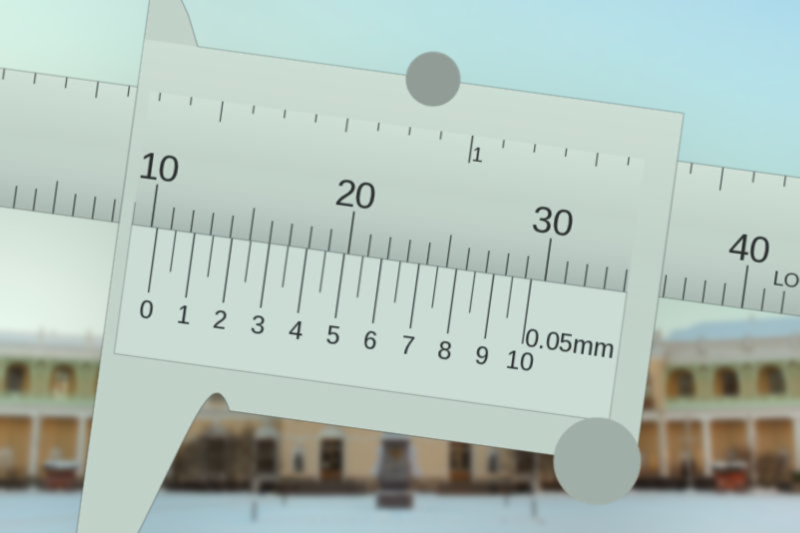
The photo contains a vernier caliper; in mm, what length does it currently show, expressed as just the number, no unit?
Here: 10.3
